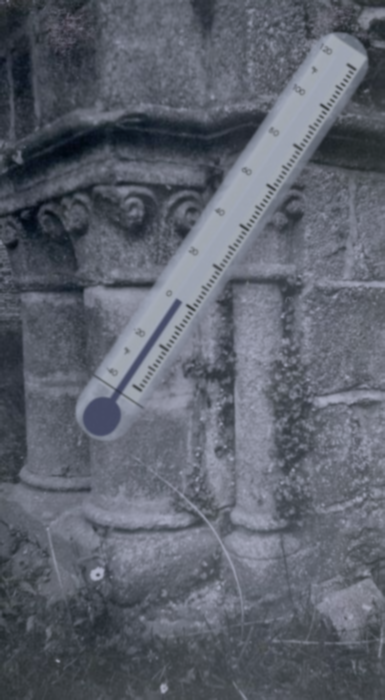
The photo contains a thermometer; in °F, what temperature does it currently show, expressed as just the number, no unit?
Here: 0
